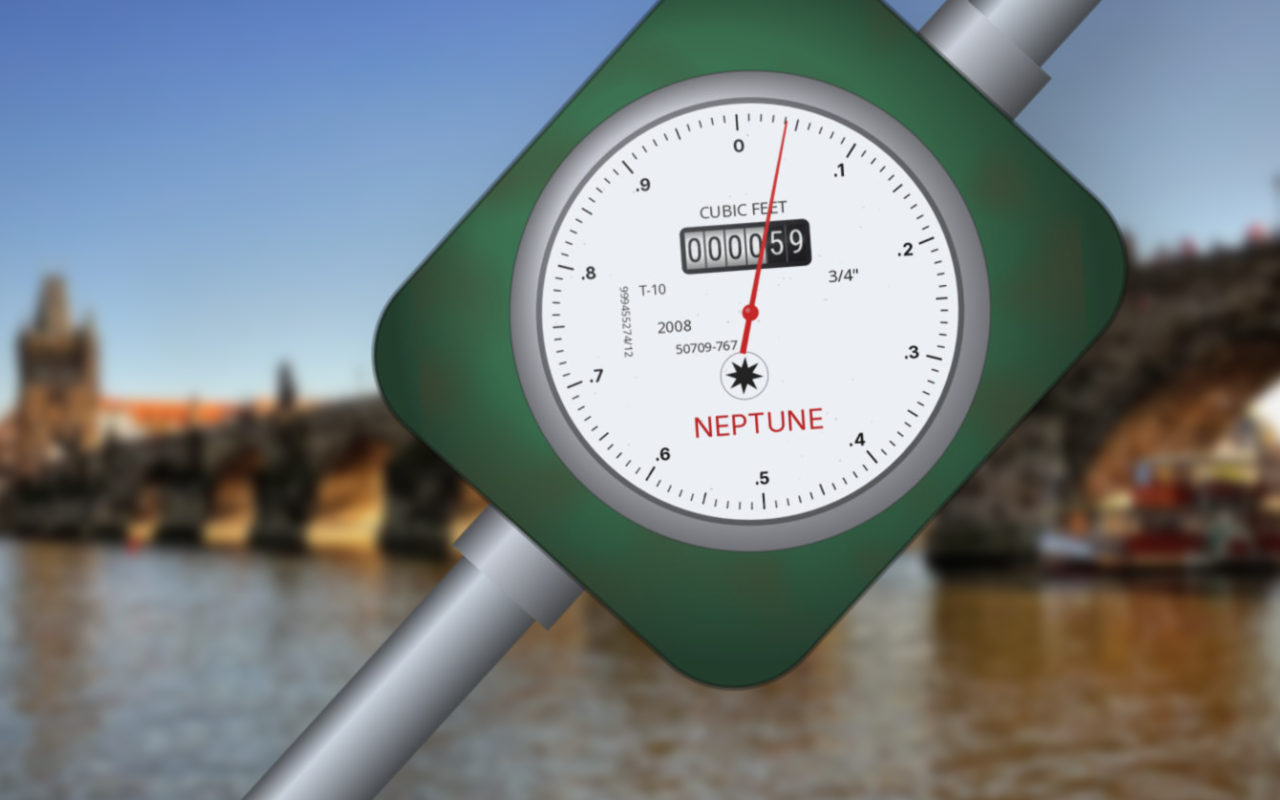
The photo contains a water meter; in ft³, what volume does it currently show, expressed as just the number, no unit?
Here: 59.04
